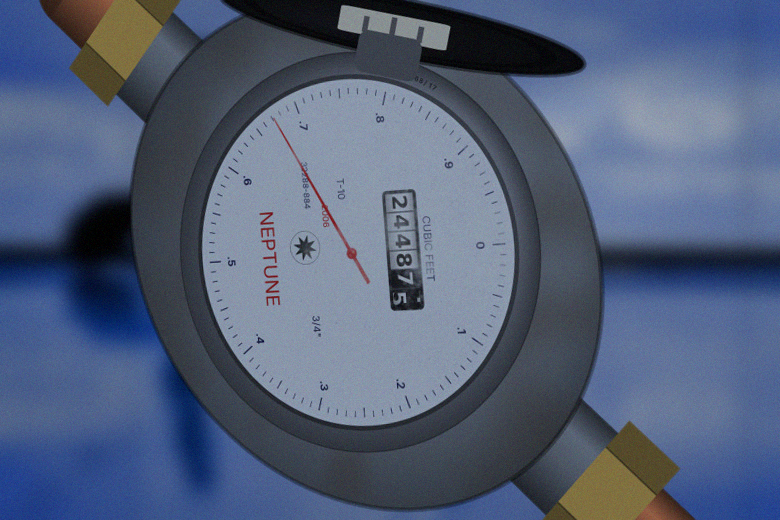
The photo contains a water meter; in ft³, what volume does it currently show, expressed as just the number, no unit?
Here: 244874.67
